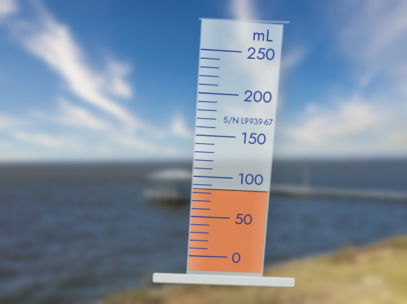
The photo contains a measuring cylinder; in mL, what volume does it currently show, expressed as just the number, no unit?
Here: 85
